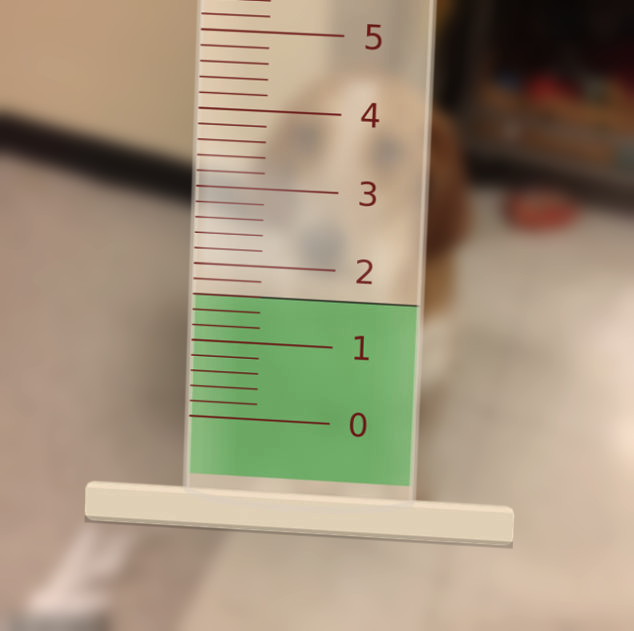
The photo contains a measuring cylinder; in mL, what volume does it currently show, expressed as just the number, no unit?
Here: 1.6
